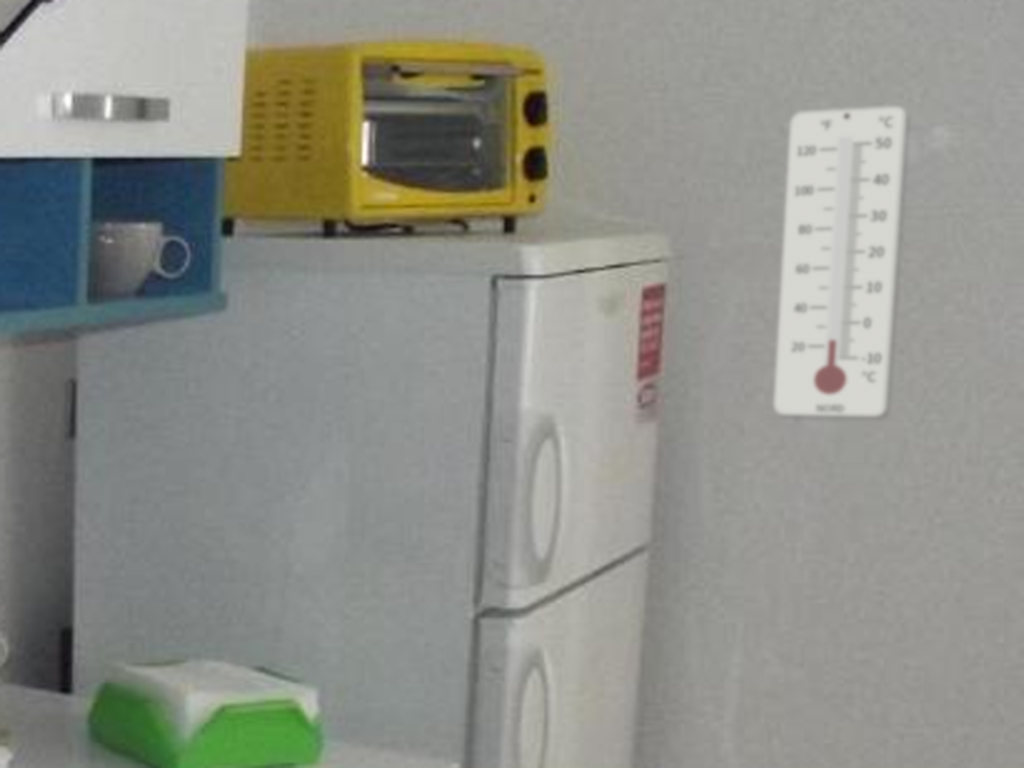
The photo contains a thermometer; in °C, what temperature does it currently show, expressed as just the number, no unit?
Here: -5
